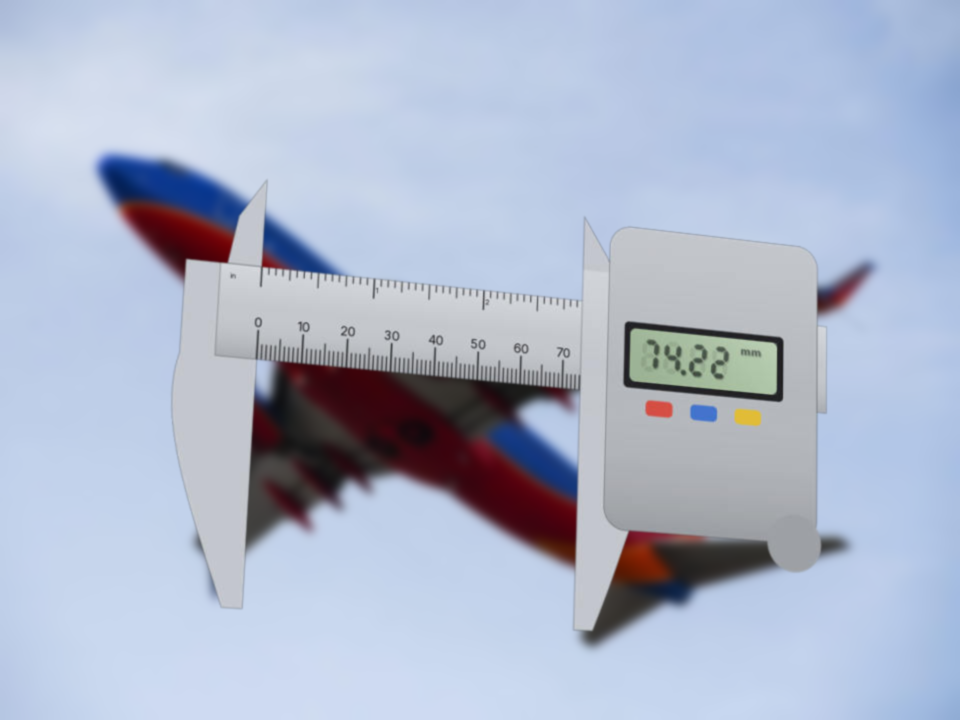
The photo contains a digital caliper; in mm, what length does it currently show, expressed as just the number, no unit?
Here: 74.22
